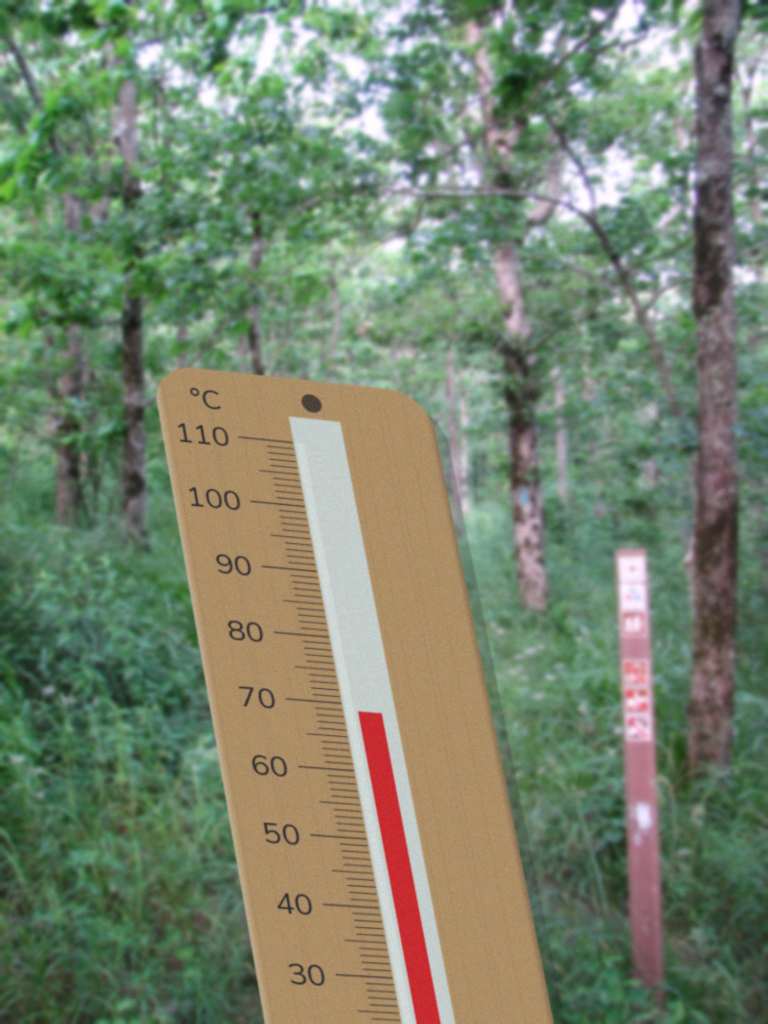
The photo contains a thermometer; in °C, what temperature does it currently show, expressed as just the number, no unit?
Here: 69
